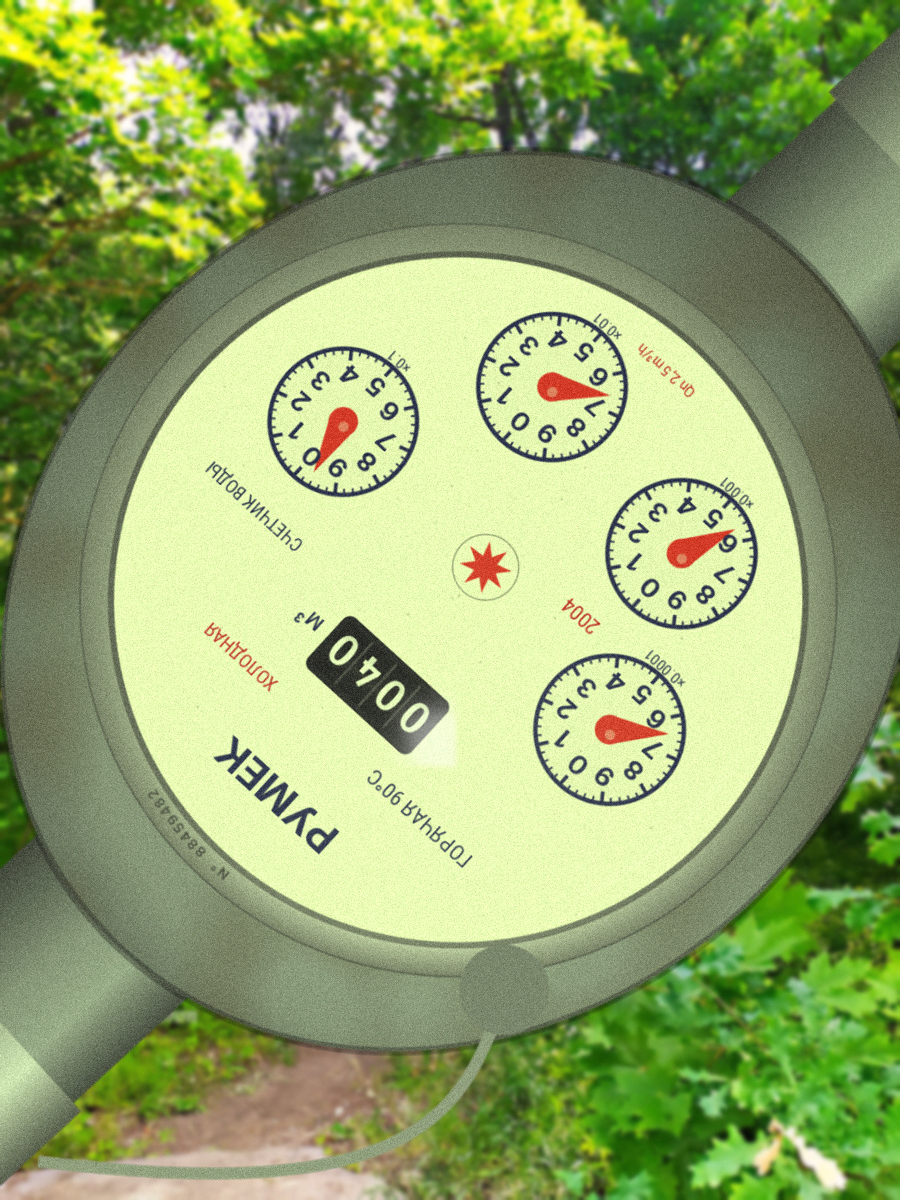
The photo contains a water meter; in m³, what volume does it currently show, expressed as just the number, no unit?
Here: 39.9656
